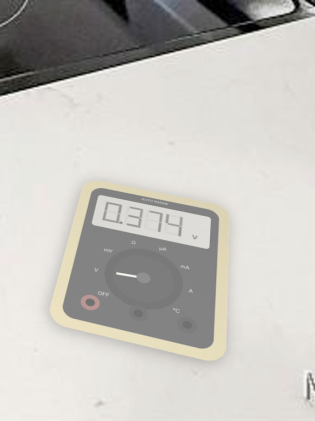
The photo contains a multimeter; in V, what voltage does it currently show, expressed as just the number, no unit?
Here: 0.374
